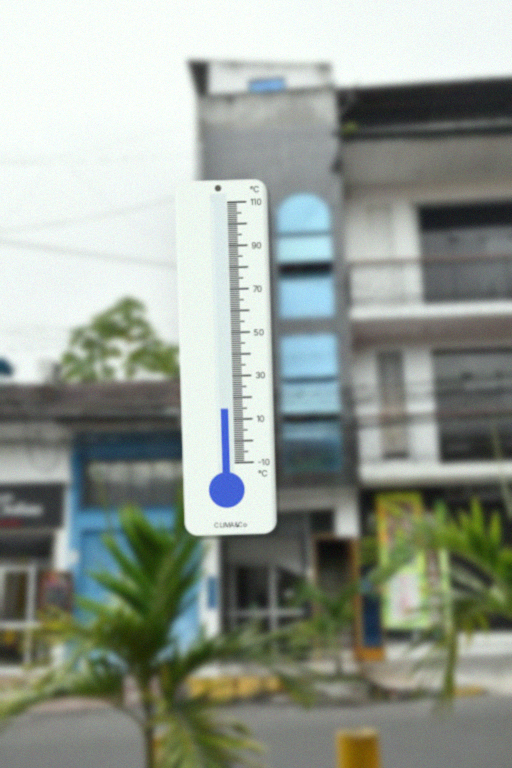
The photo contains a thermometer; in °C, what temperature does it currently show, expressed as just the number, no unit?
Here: 15
